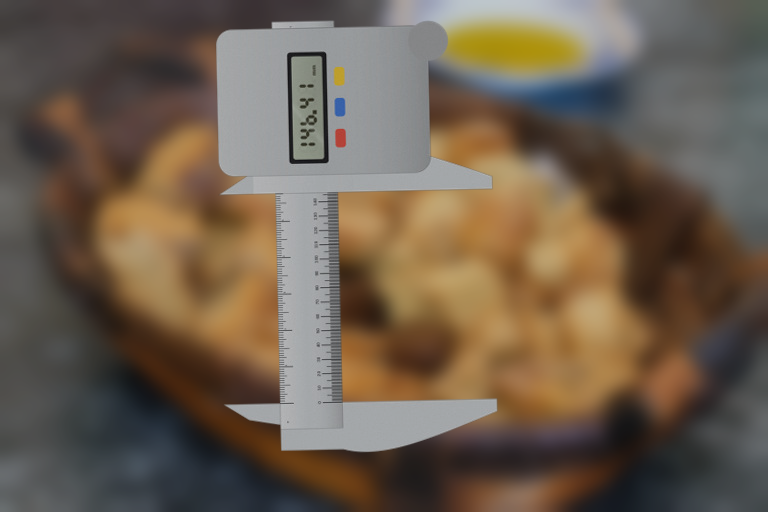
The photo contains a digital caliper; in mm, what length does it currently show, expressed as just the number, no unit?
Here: 146.41
